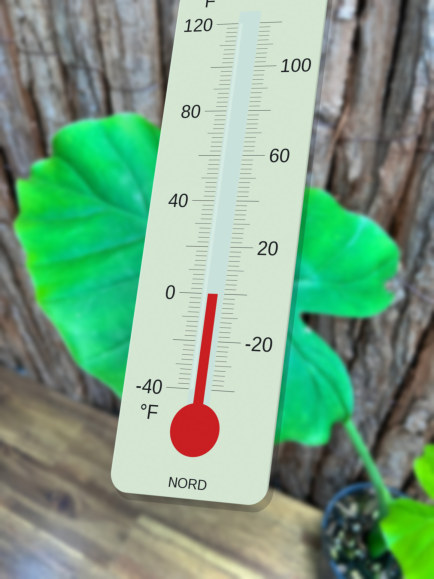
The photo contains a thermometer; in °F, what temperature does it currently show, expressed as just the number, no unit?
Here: 0
